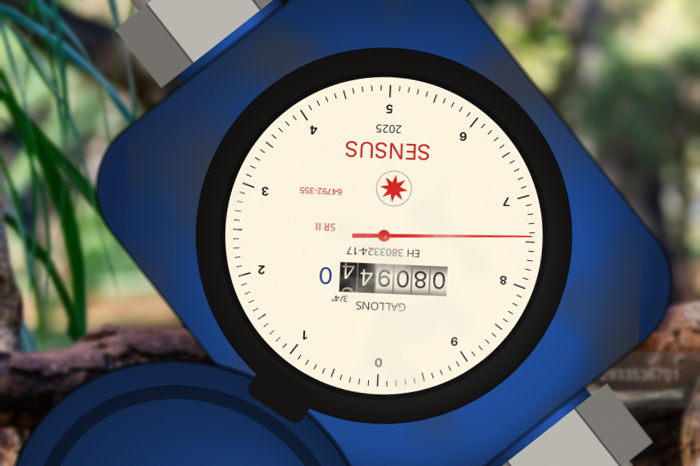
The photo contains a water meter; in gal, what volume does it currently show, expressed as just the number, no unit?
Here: 809437.4
